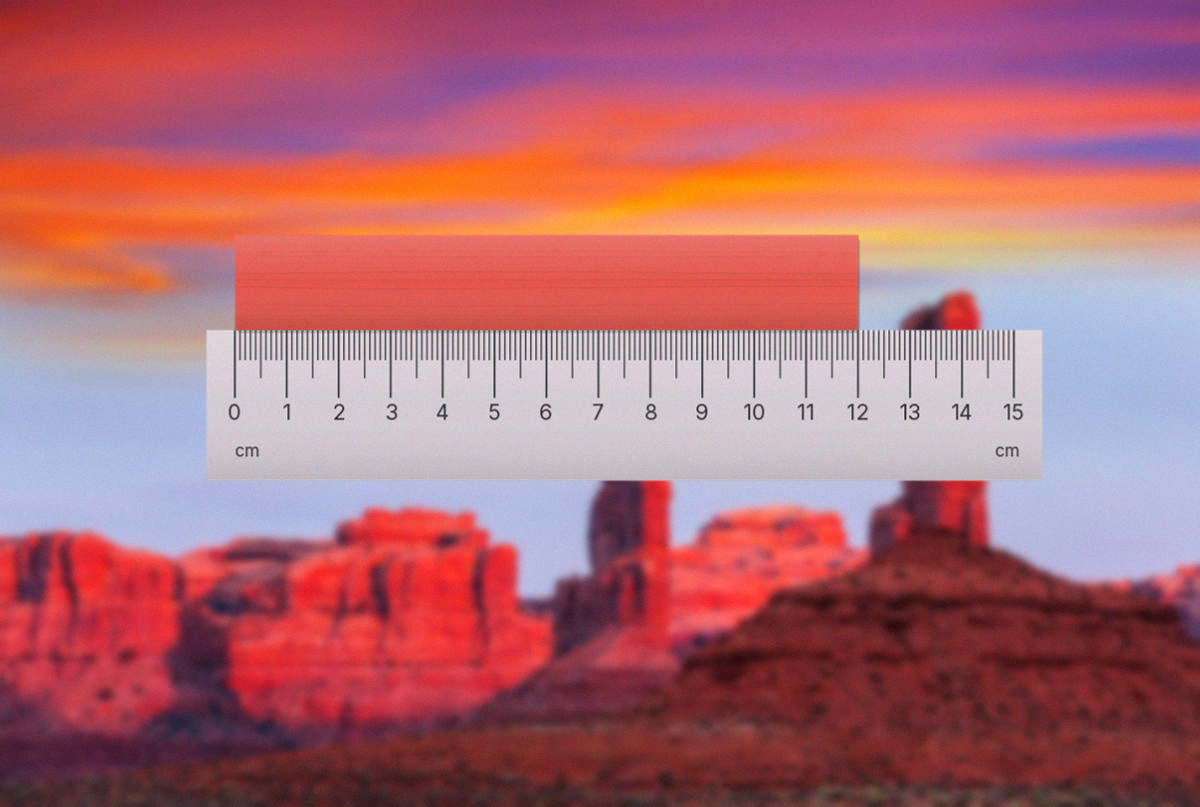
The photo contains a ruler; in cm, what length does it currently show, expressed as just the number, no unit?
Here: 12
